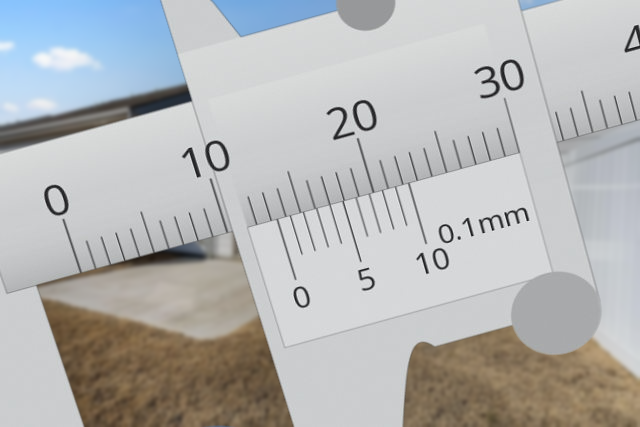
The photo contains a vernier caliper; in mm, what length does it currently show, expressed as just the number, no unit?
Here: 13.4
